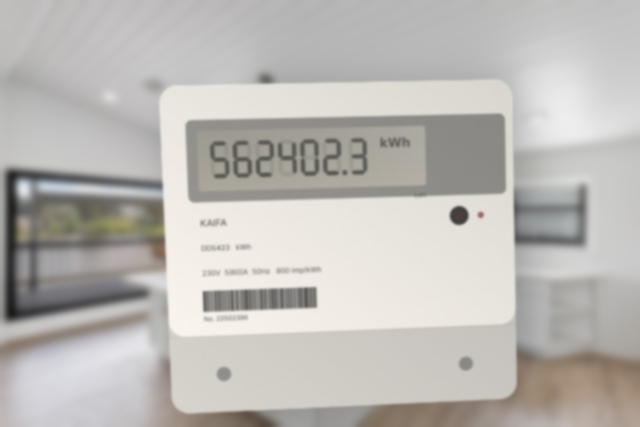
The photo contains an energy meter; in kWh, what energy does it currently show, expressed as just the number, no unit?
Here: 562402.3
